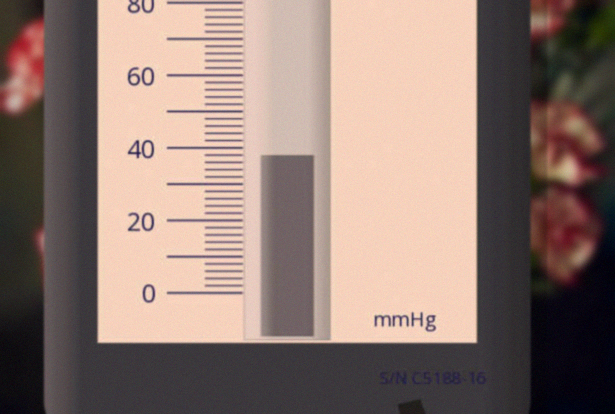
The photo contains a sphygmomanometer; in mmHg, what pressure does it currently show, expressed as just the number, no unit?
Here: 38
